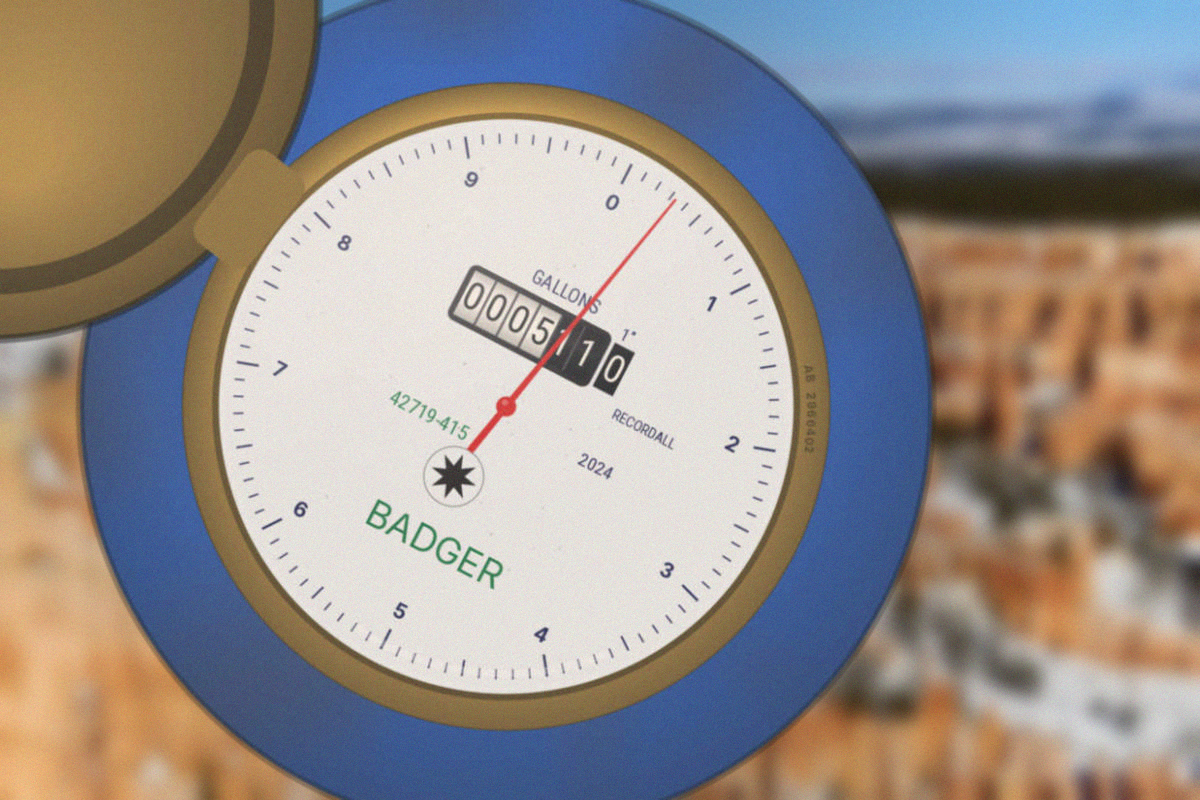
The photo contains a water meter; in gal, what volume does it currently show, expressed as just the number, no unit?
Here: 5110.3
